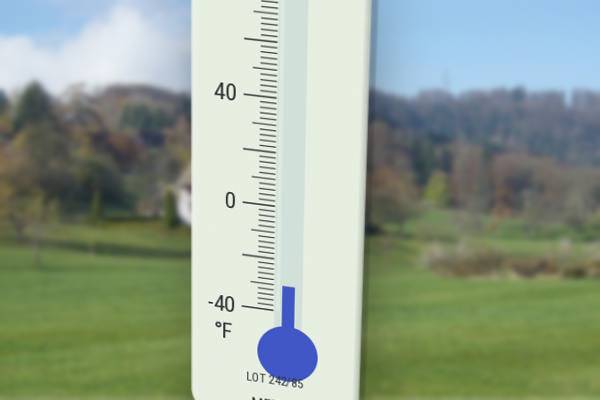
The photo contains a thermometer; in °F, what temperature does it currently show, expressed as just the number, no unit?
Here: -30
